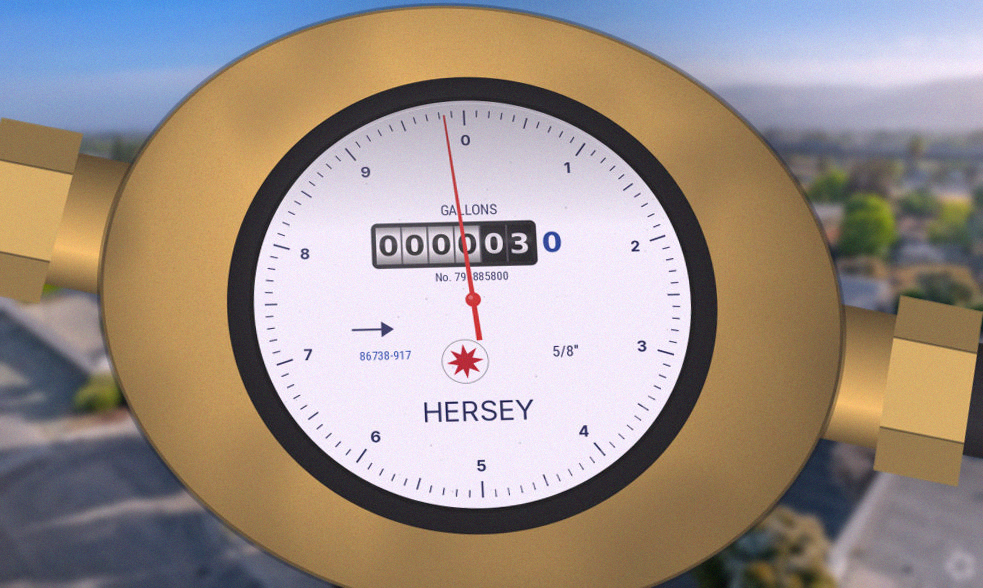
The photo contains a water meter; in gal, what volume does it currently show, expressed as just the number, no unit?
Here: 29.8
